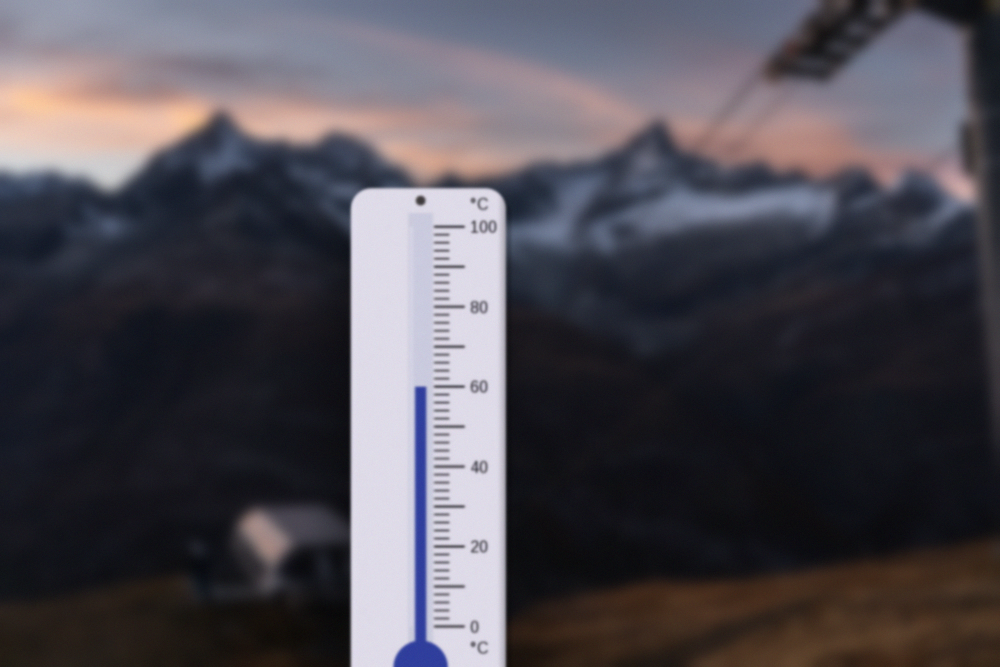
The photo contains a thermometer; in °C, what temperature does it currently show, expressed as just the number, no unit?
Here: 60
